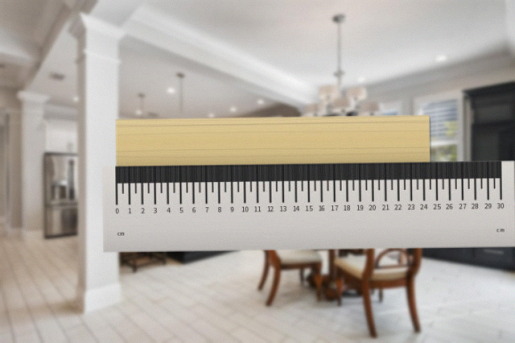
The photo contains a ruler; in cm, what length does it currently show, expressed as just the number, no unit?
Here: 24.5
